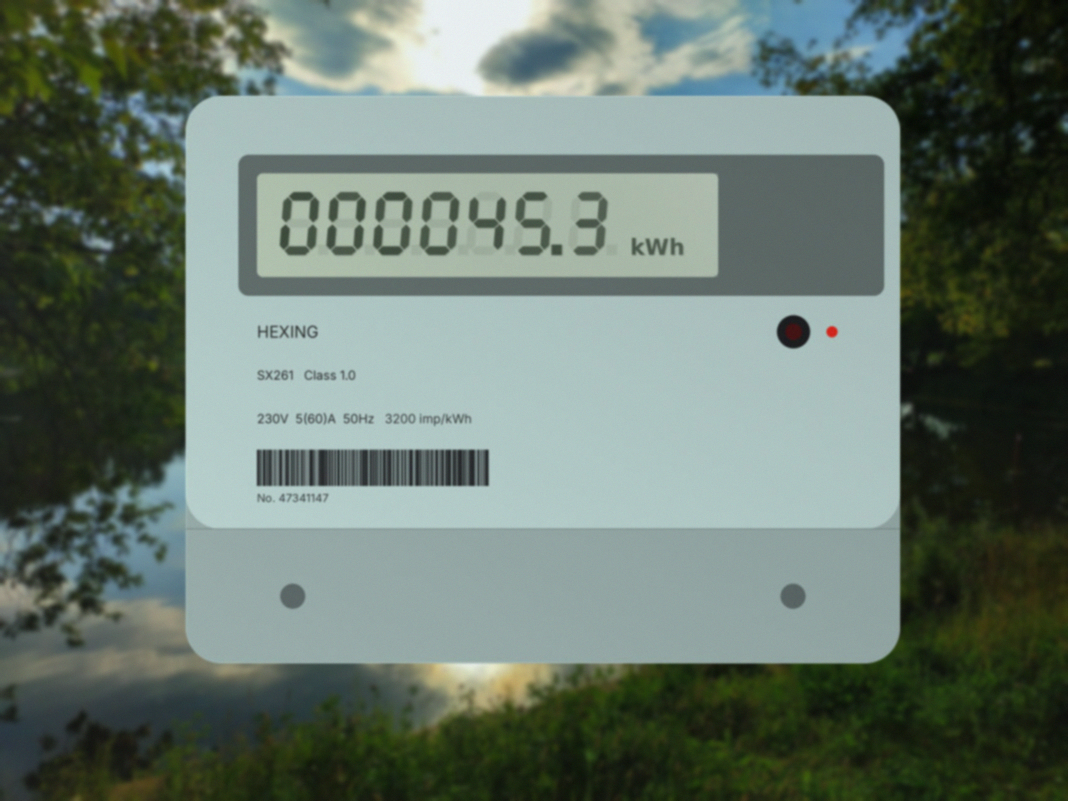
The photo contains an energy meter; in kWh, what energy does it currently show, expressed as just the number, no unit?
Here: 45.3
